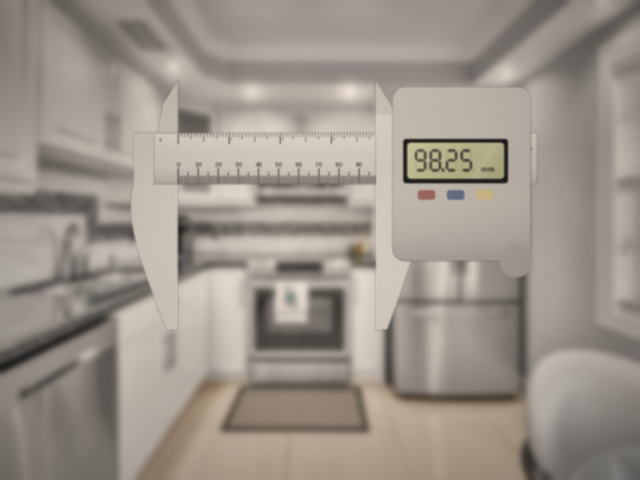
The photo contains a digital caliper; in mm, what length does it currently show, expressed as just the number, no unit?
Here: 98.25
